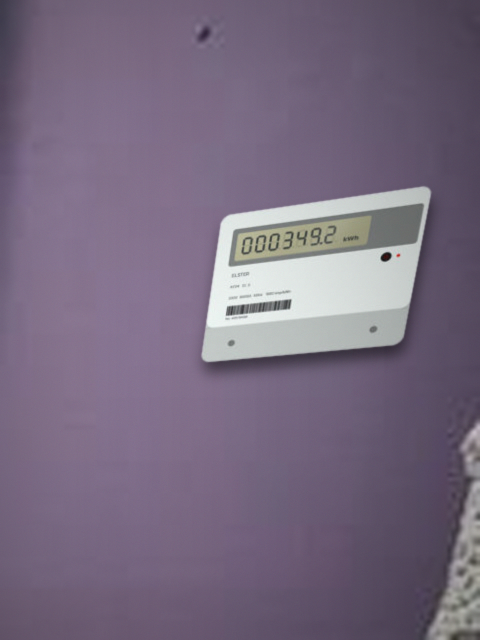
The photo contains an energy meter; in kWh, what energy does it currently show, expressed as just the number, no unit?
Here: 349.2
